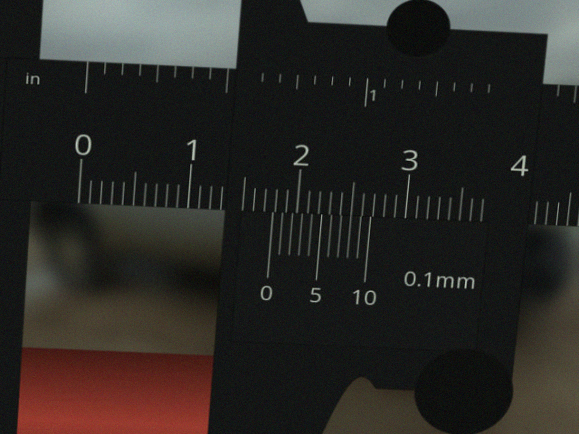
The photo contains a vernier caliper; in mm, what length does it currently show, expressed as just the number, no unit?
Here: 17.8
